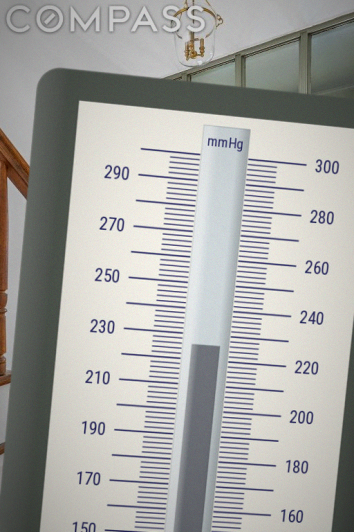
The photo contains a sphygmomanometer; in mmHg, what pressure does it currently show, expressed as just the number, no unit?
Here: 226
